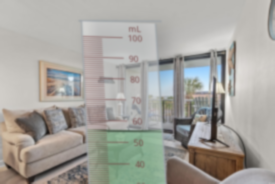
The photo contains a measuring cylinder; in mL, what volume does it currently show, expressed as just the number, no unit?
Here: 55
